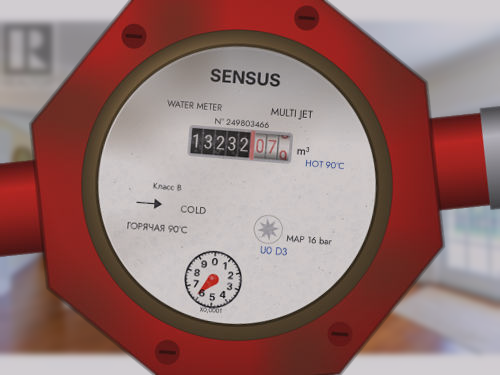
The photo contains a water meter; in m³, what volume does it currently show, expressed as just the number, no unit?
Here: 13232.0786
